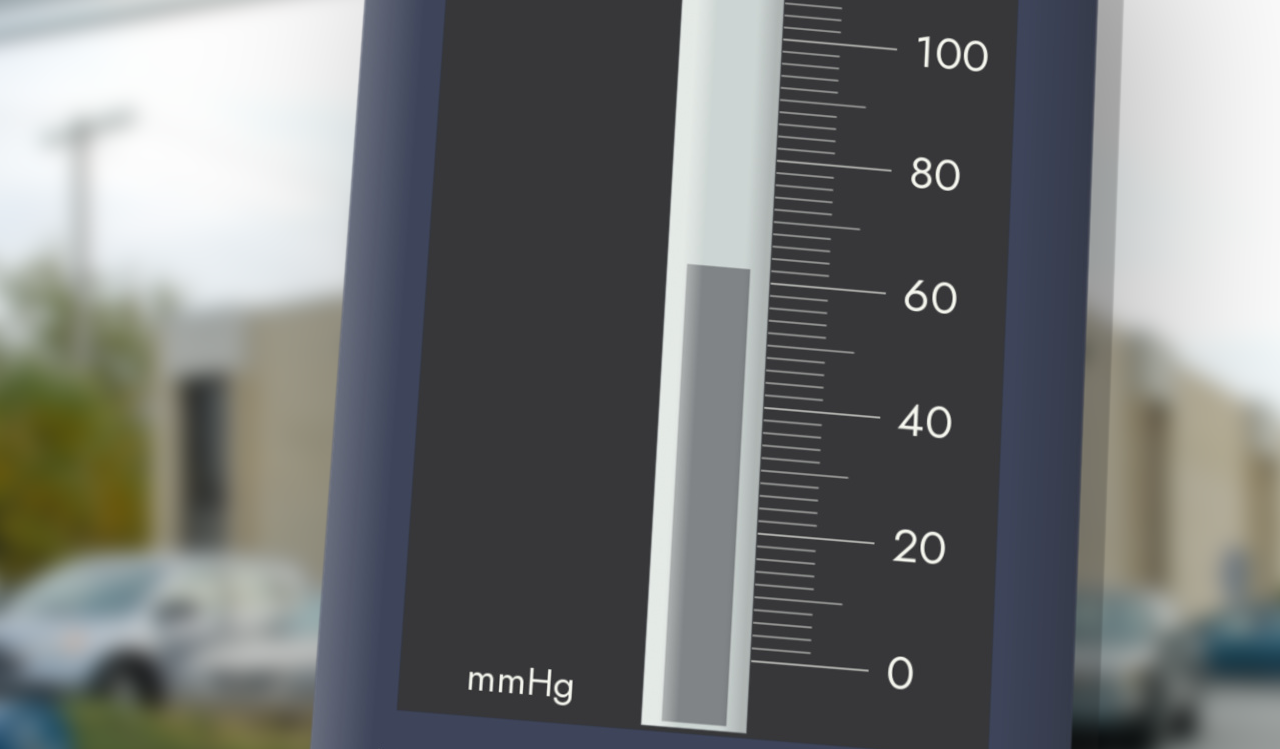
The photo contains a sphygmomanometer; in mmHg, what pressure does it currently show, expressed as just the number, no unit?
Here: 62
